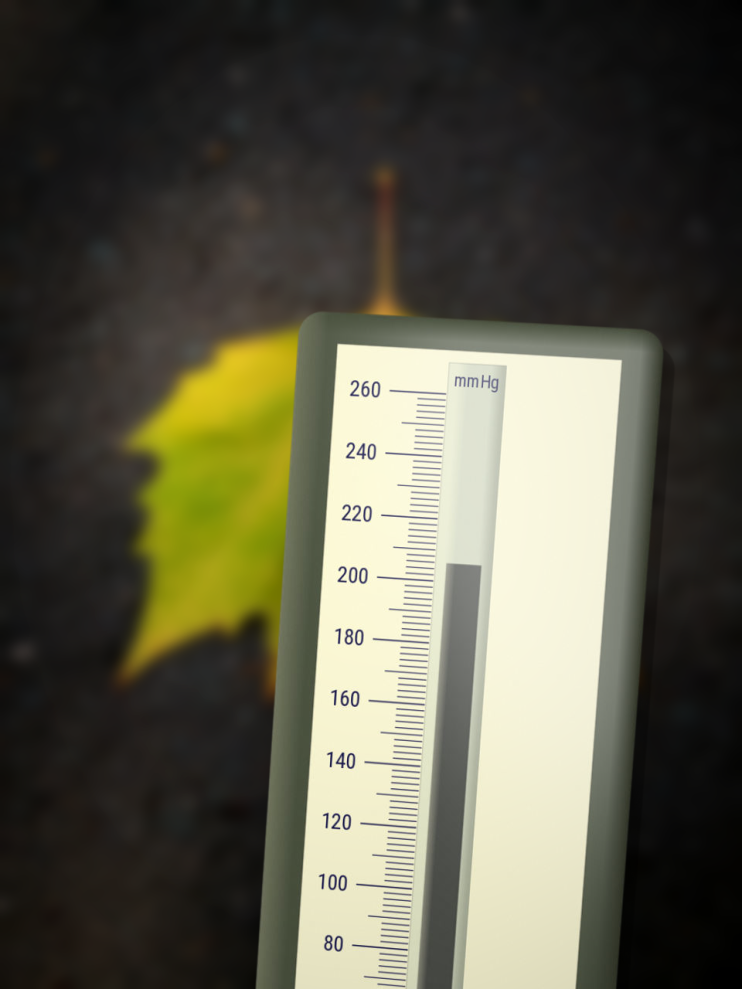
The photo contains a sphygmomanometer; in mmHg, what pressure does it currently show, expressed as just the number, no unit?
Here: 206
